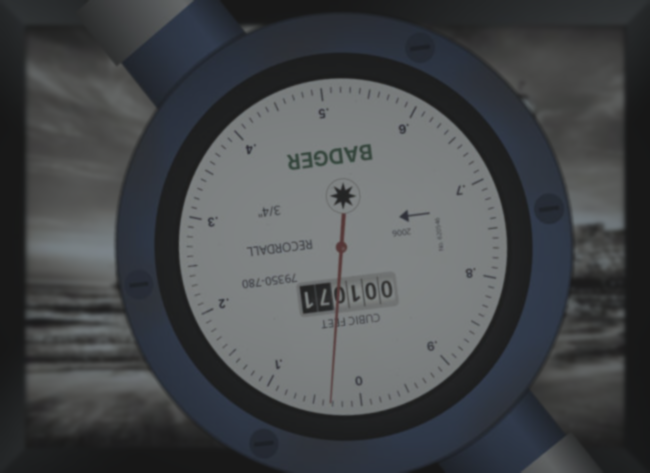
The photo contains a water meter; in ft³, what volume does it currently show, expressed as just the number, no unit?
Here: 1071.03
